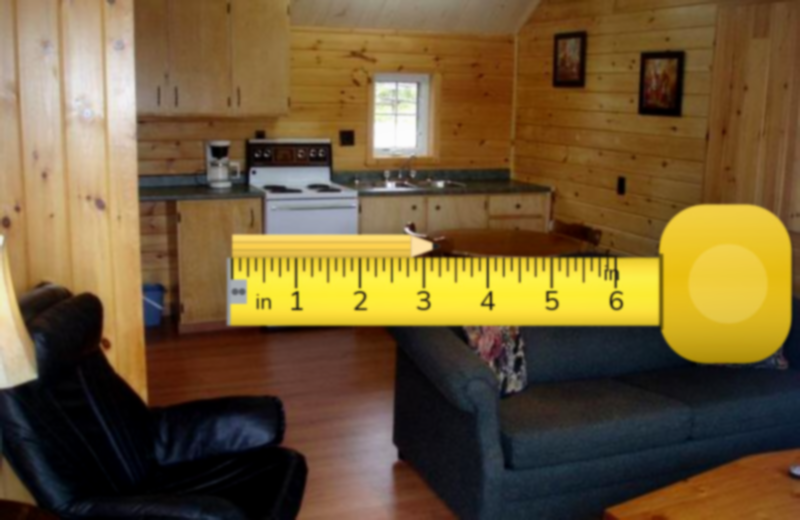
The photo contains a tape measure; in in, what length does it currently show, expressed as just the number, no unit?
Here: 3.25
